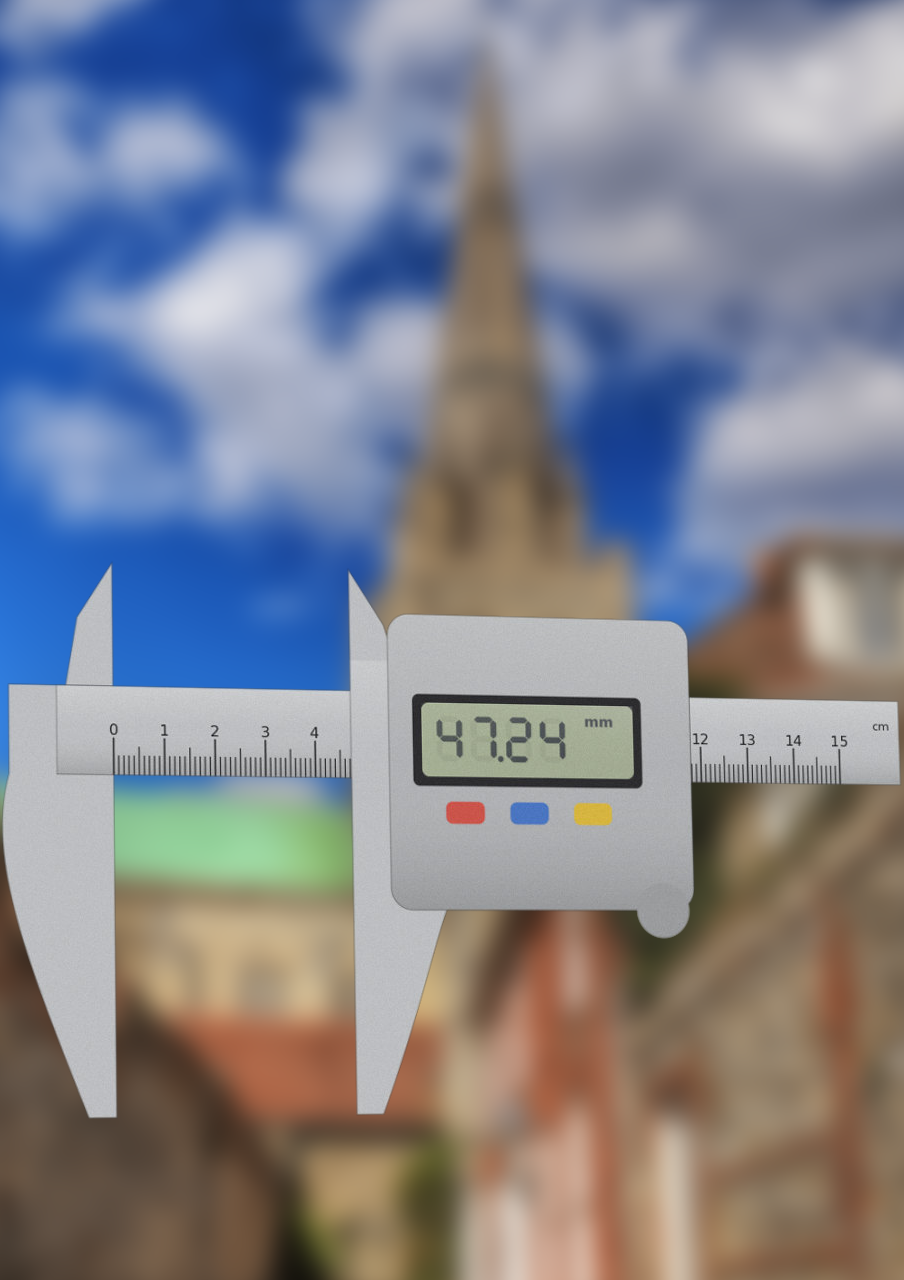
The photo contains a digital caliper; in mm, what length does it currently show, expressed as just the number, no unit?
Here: 47.24
